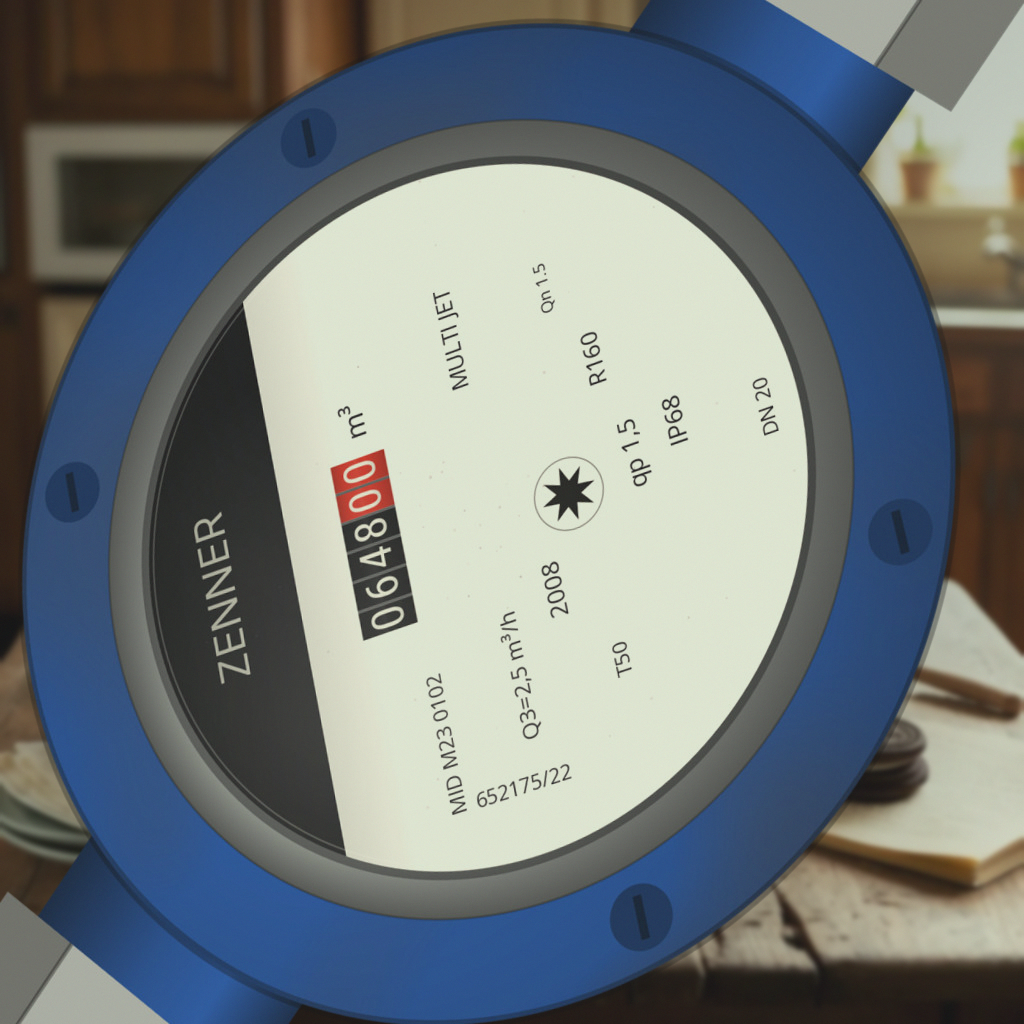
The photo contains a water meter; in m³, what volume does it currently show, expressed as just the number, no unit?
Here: 648.00
